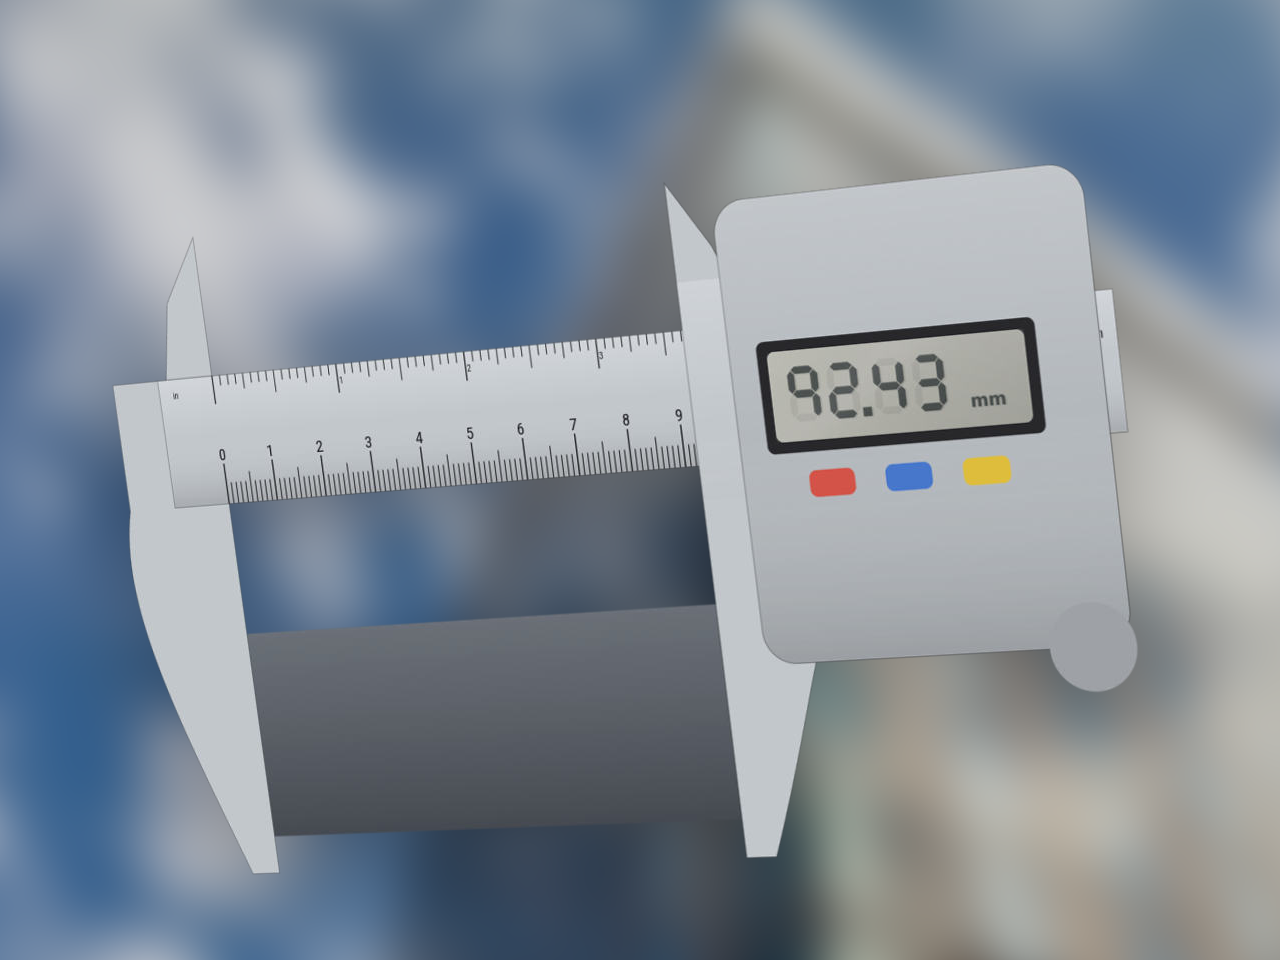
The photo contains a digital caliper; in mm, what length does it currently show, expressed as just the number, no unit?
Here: 92.43
